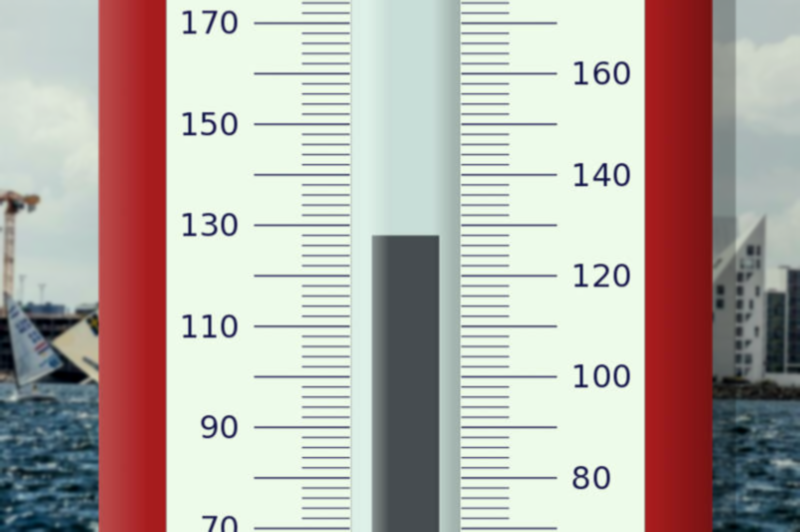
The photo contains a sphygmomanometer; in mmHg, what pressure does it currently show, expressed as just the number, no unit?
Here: 128
